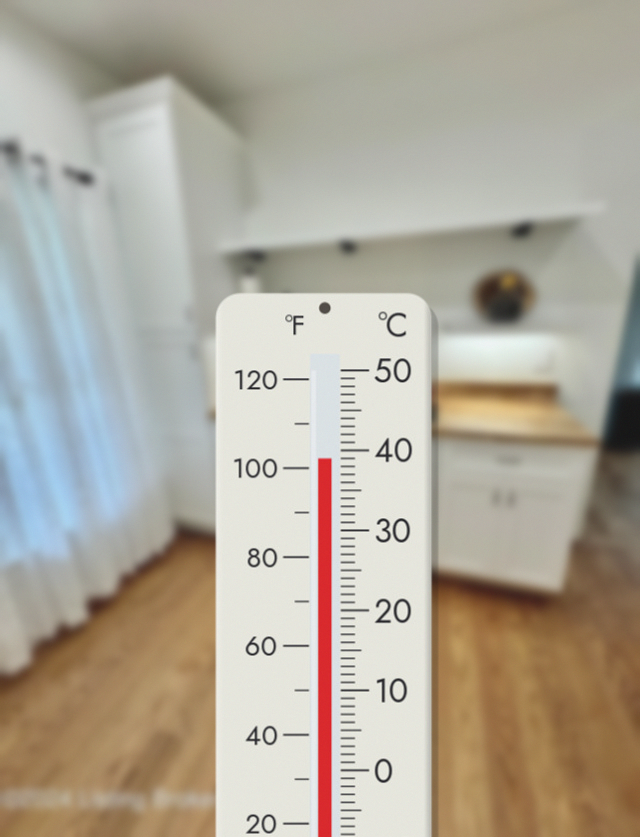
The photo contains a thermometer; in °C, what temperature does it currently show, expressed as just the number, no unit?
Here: 39
